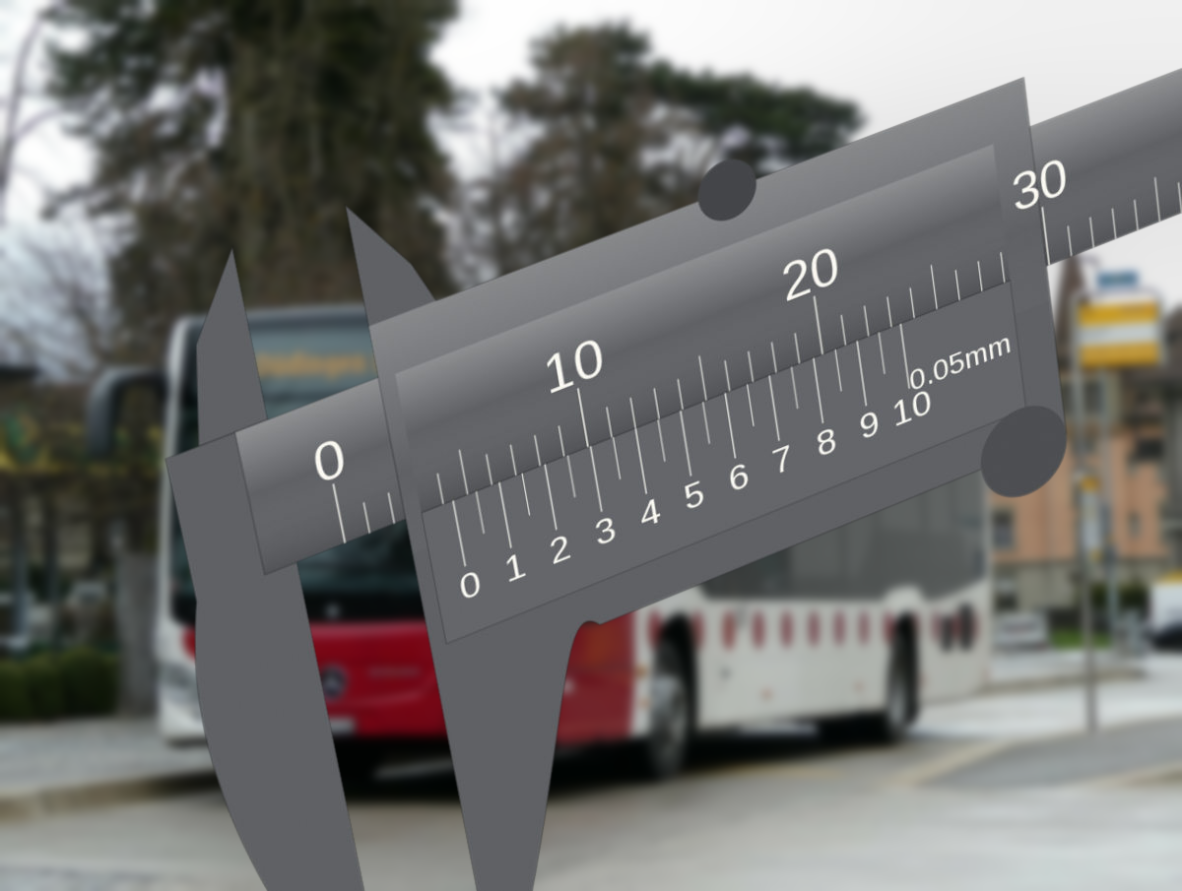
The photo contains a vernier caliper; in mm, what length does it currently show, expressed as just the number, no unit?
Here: 4.40
